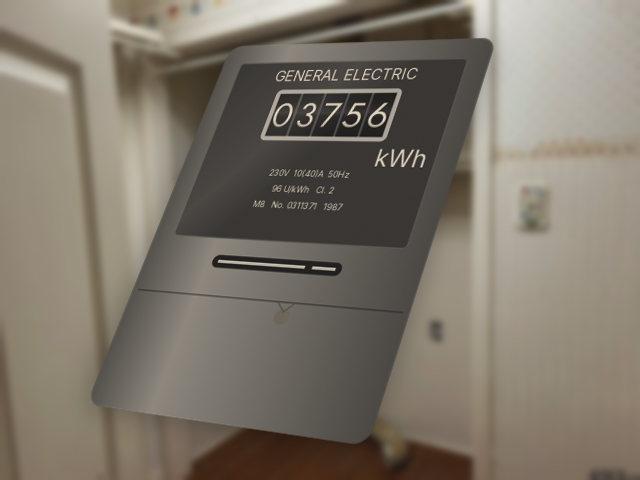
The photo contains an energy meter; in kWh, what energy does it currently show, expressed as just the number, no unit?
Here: 3756
